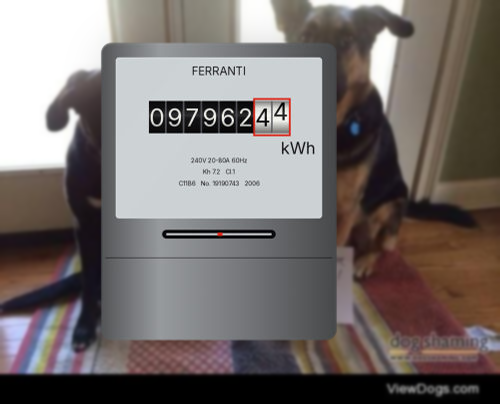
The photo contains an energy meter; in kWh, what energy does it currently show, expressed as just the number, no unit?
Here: 97962.44
